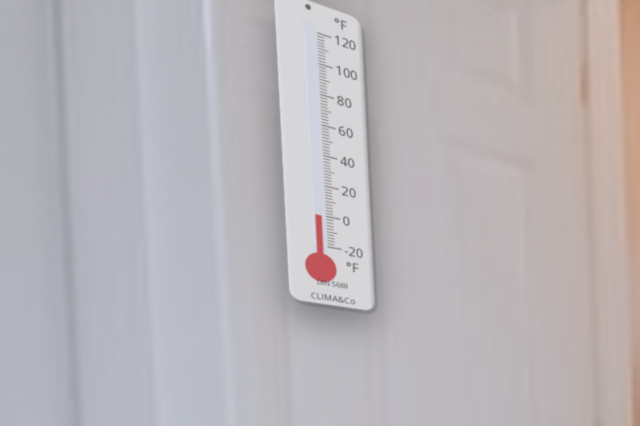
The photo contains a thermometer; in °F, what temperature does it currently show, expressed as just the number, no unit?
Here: 0
